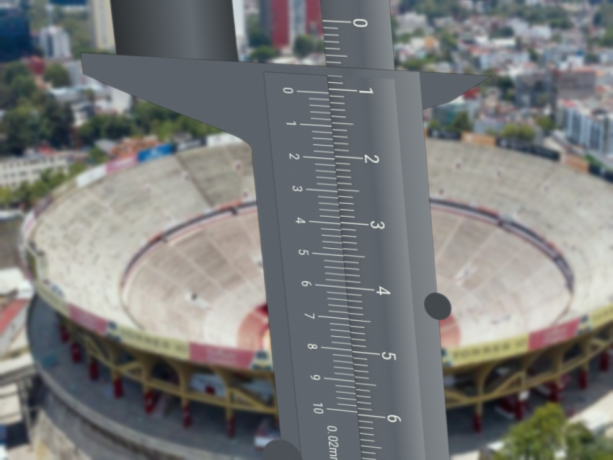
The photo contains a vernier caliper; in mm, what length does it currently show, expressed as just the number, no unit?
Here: 10.6
